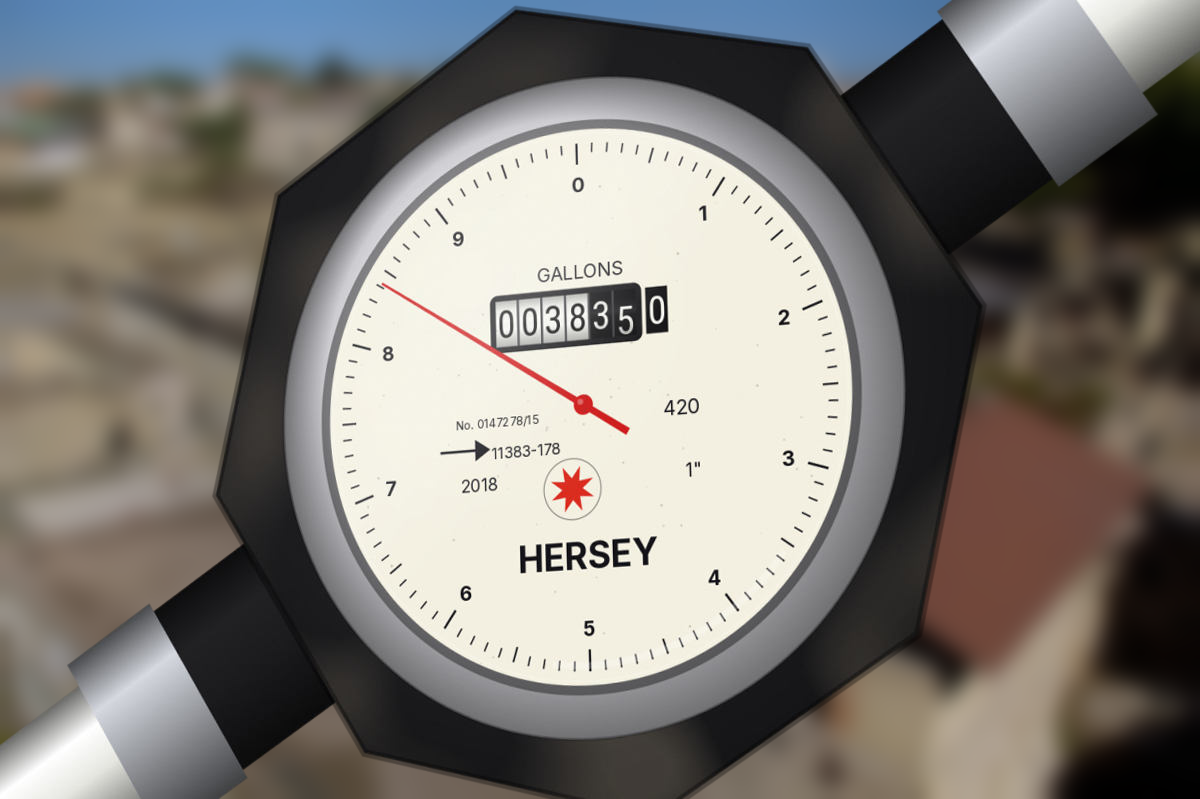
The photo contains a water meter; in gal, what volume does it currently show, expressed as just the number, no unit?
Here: 38348.4
